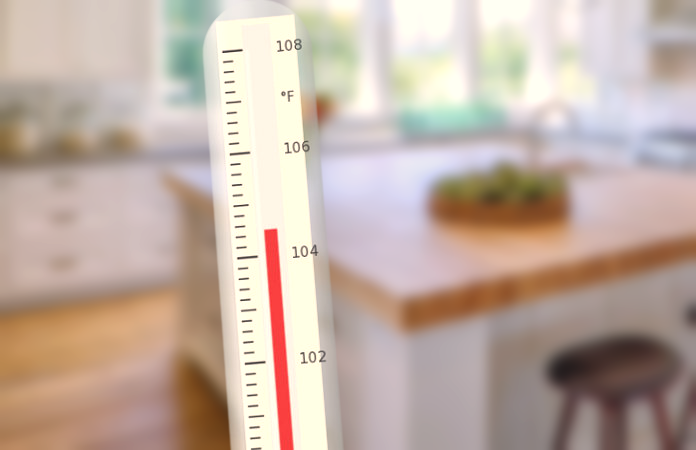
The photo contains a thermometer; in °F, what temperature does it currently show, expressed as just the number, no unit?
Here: 104.5
